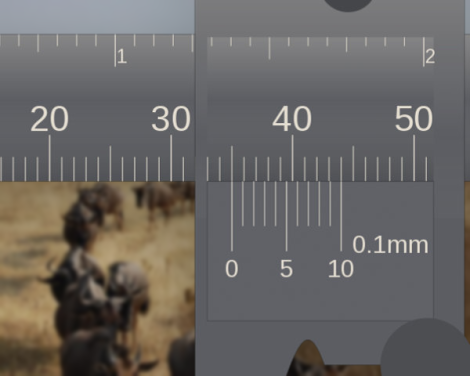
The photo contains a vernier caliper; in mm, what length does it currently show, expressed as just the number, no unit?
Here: 35.0
